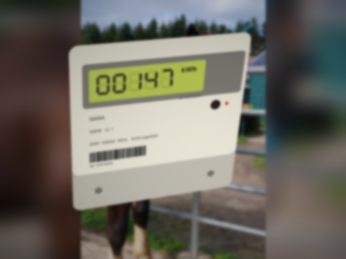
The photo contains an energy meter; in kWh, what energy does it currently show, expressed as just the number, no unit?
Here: 147
